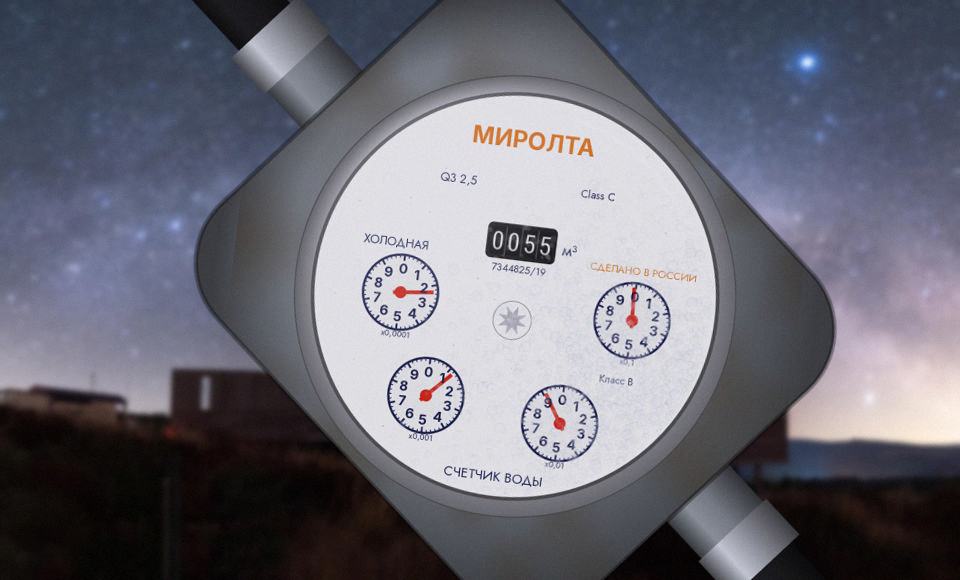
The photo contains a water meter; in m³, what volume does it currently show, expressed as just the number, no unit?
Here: 54.9912
